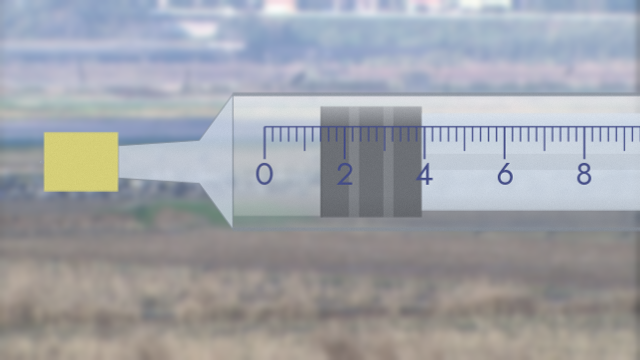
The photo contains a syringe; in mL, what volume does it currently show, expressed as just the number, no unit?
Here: 1.4
